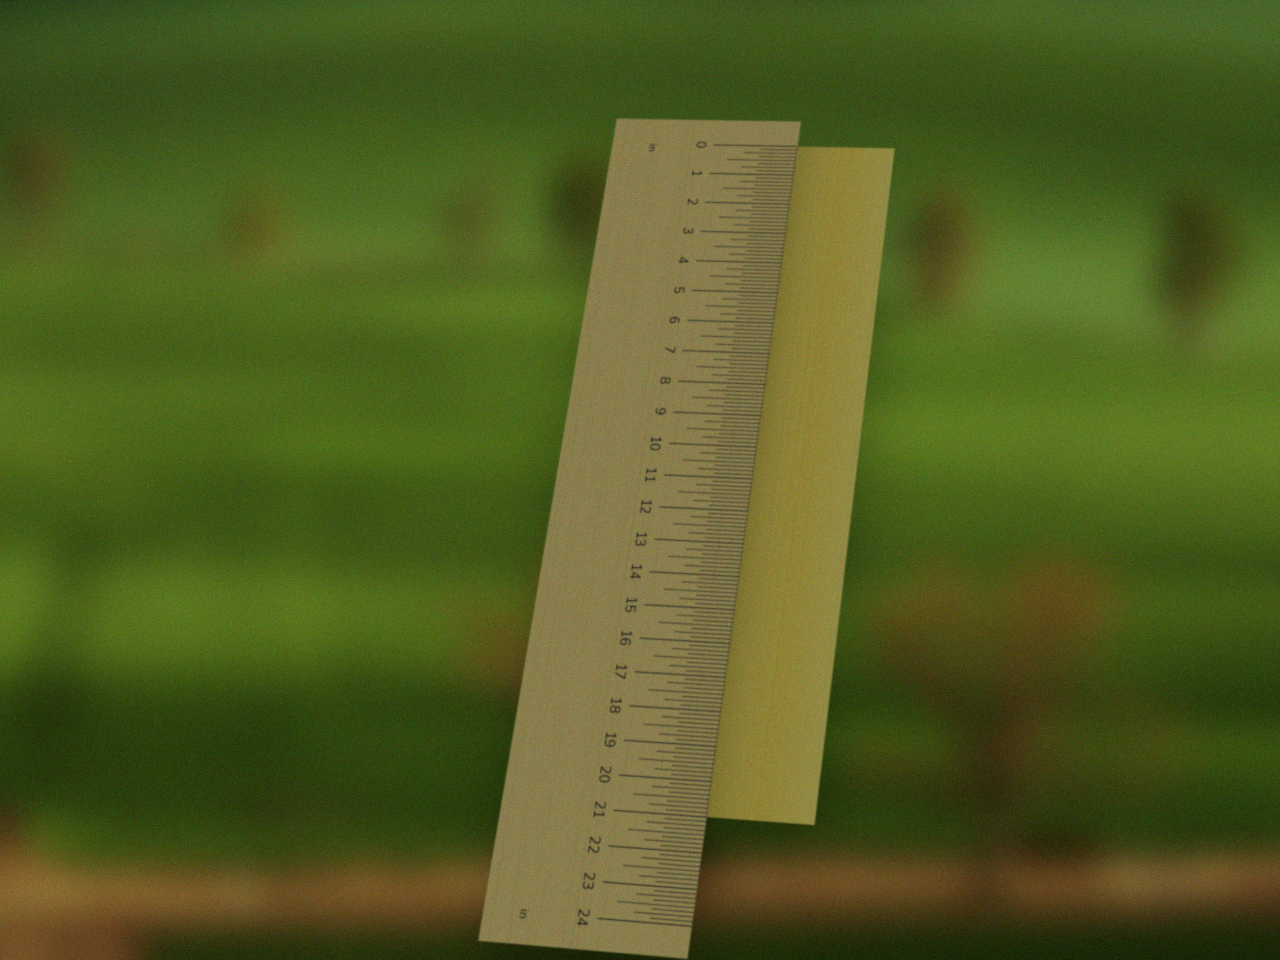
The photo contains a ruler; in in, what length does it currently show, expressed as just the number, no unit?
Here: 21
